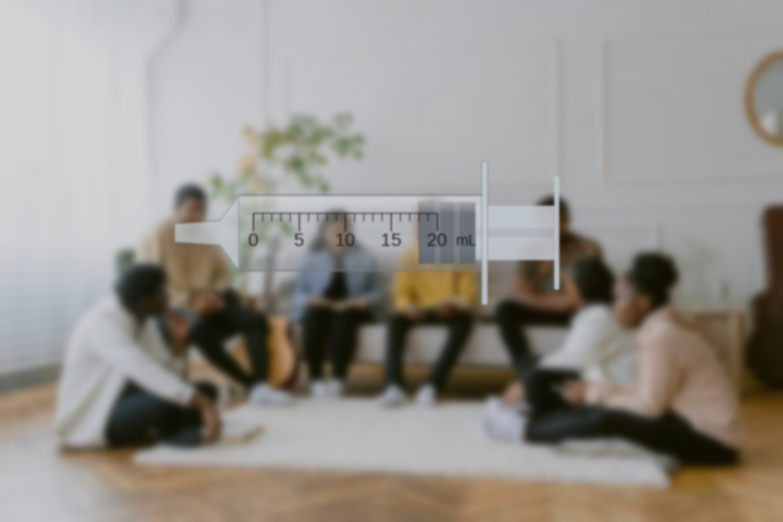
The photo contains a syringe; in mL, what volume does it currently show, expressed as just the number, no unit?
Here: 18
